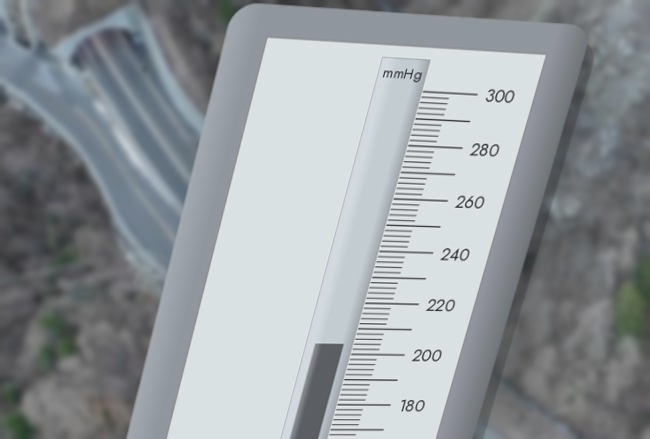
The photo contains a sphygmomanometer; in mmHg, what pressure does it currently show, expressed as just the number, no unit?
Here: 204
